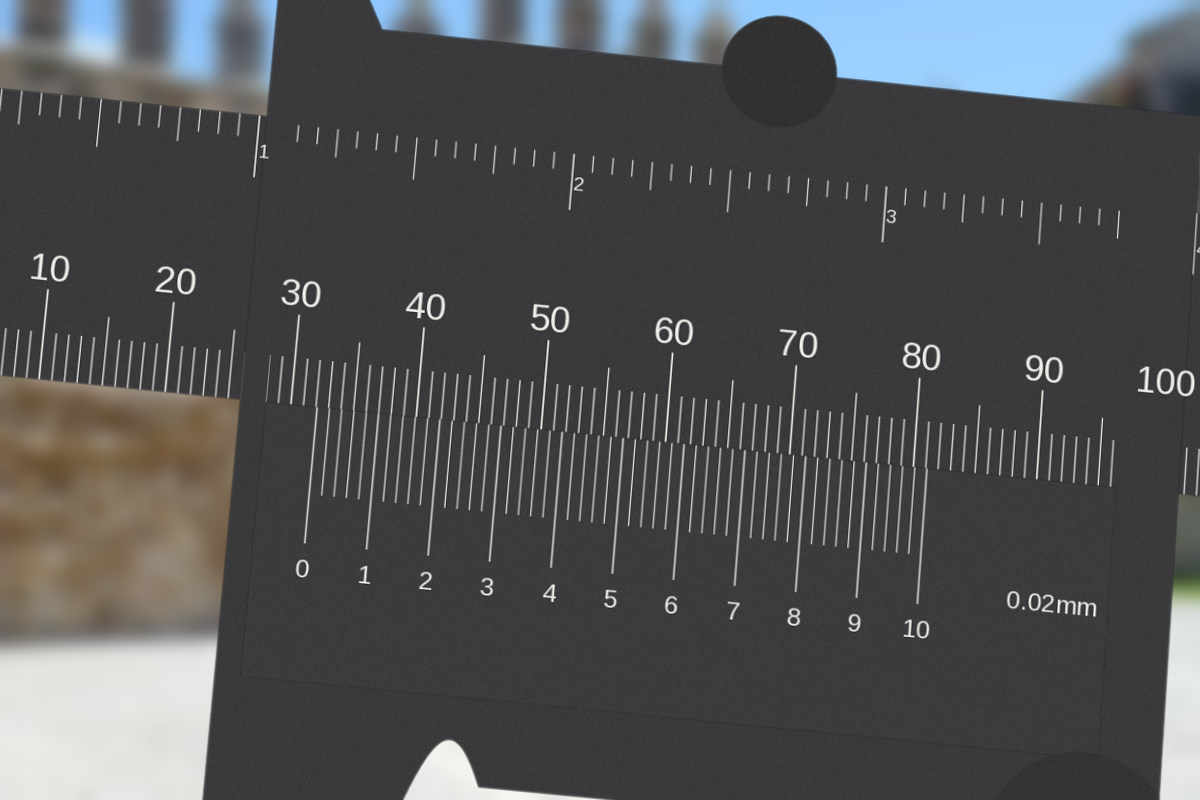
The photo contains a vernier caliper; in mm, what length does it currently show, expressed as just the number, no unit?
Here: 32.1
